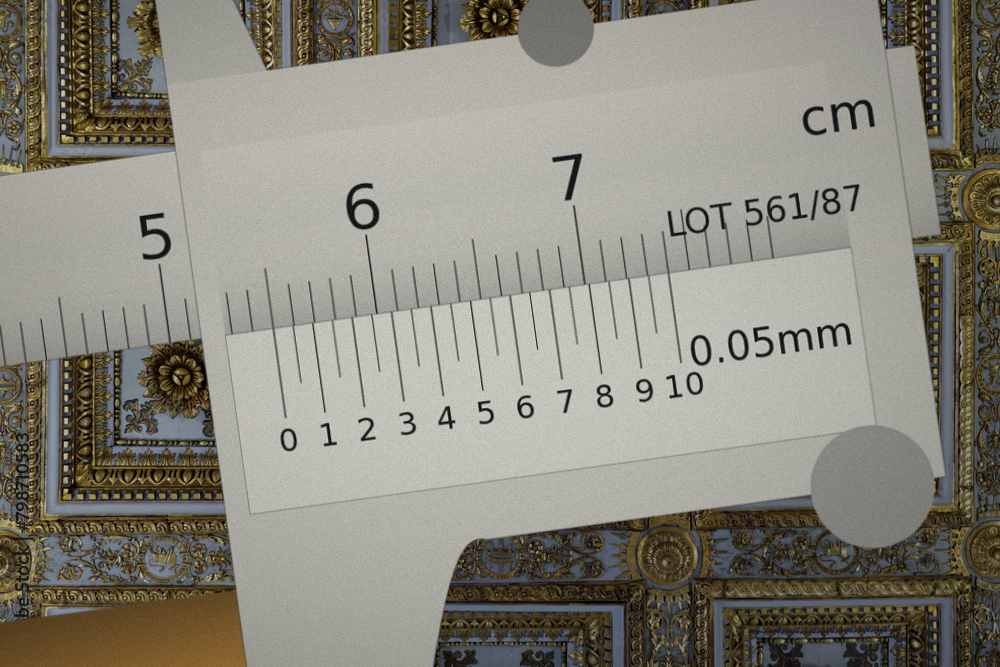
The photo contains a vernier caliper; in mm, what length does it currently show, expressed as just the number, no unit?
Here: 55.0
